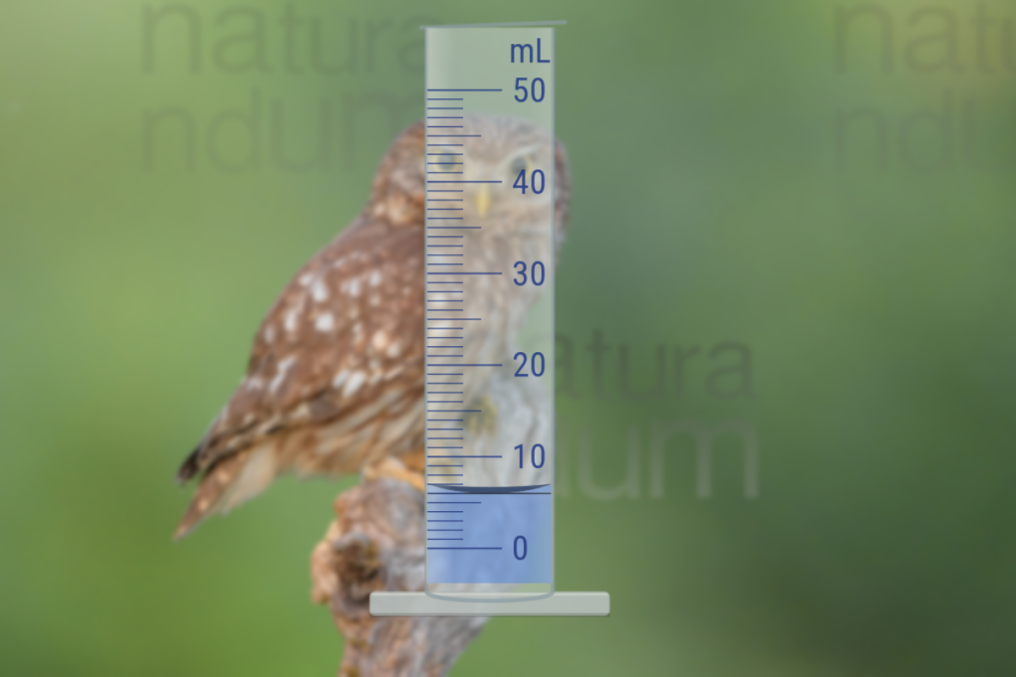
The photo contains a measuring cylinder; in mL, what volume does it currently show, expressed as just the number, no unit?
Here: 6
